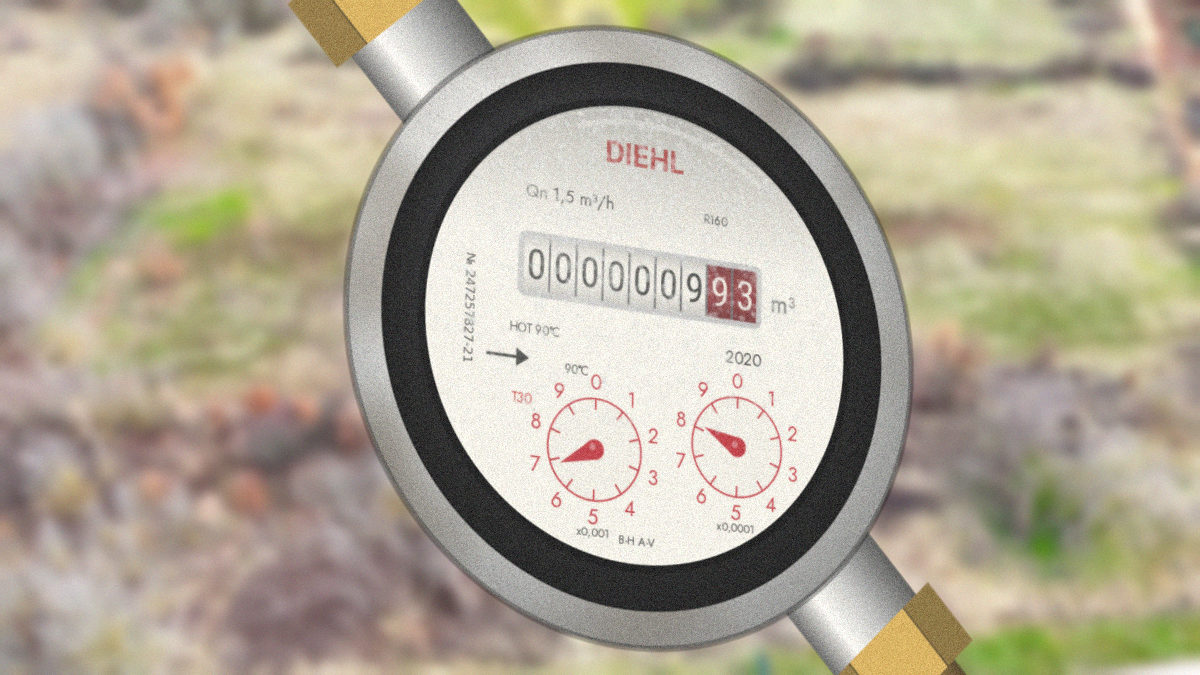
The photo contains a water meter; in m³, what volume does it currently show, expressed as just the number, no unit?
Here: 9.9368
